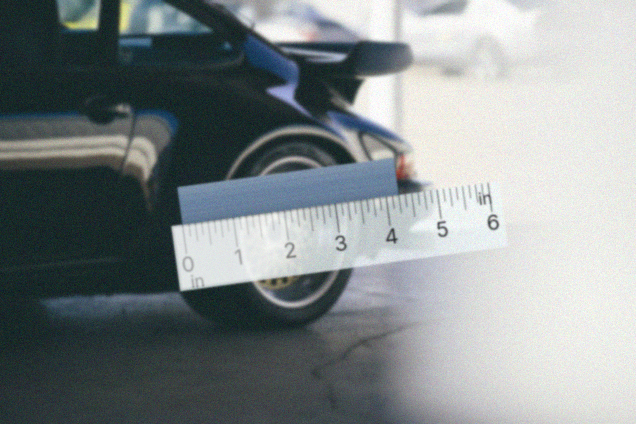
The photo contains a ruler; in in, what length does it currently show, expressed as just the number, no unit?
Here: 4.25
